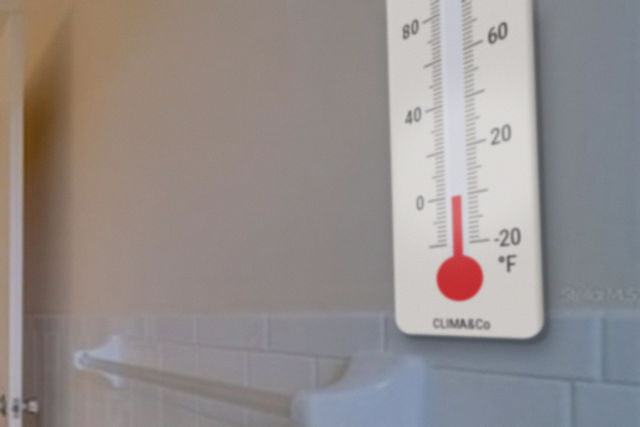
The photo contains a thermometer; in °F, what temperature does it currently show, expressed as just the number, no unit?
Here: 0
